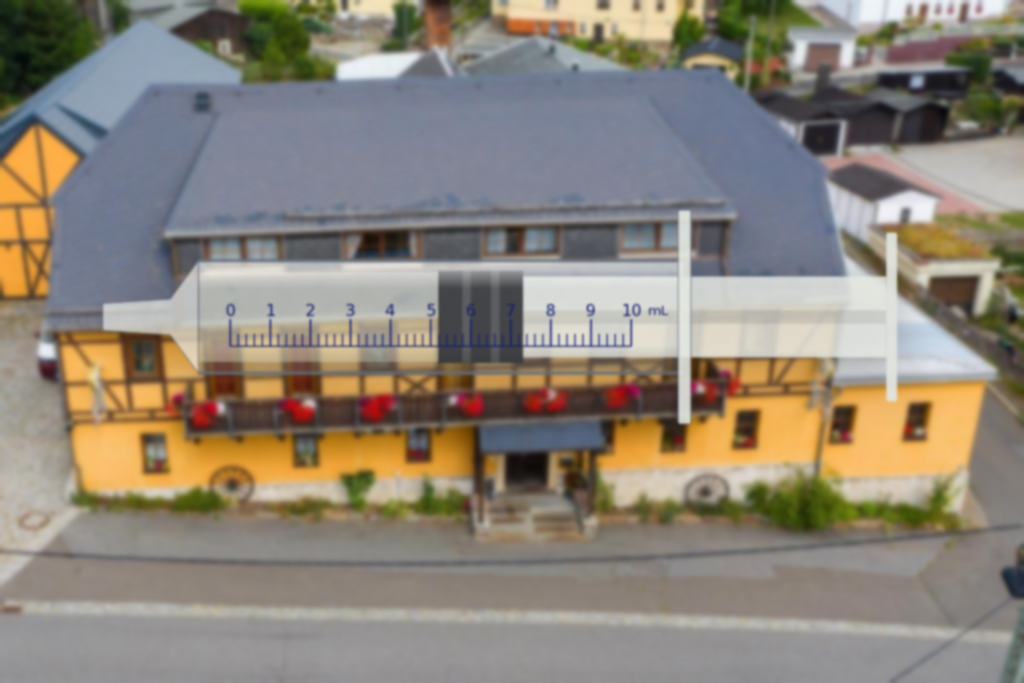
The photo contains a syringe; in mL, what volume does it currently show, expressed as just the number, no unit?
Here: 5.2
